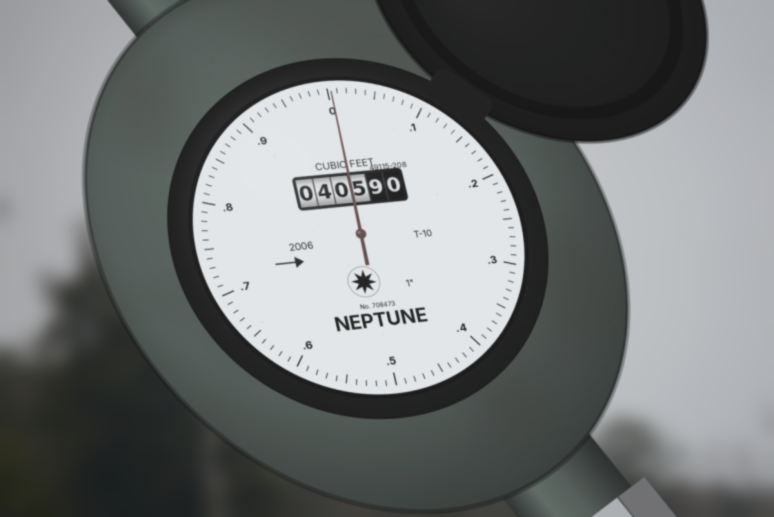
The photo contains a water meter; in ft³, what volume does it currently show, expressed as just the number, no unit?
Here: 40590.00
